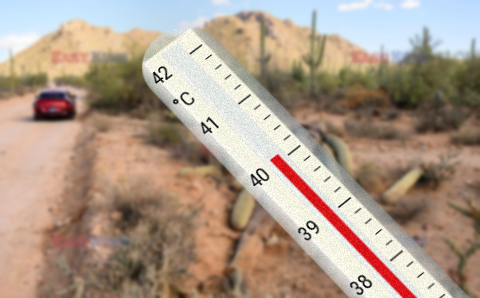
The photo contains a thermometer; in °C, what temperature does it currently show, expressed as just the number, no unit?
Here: 40.1
